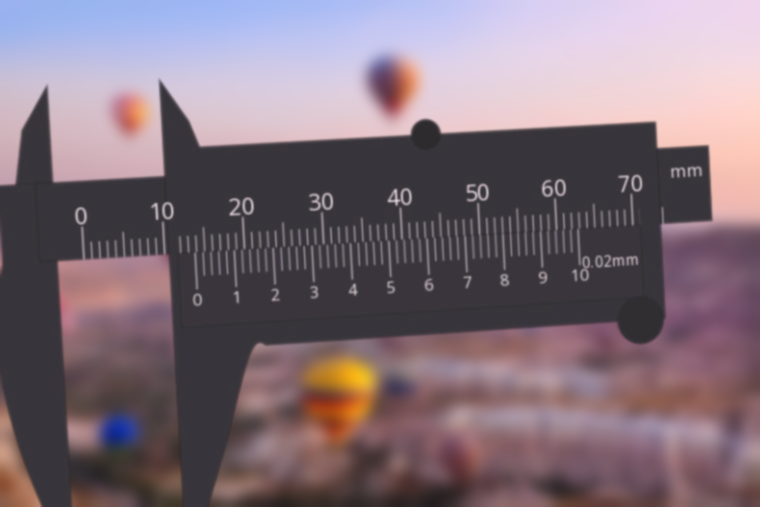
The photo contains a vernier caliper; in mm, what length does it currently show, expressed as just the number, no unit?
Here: 13.8
